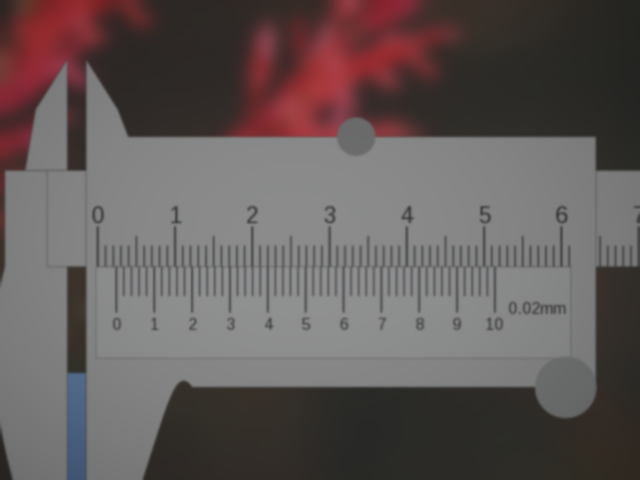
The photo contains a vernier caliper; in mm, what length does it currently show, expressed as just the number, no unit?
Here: 2.4
